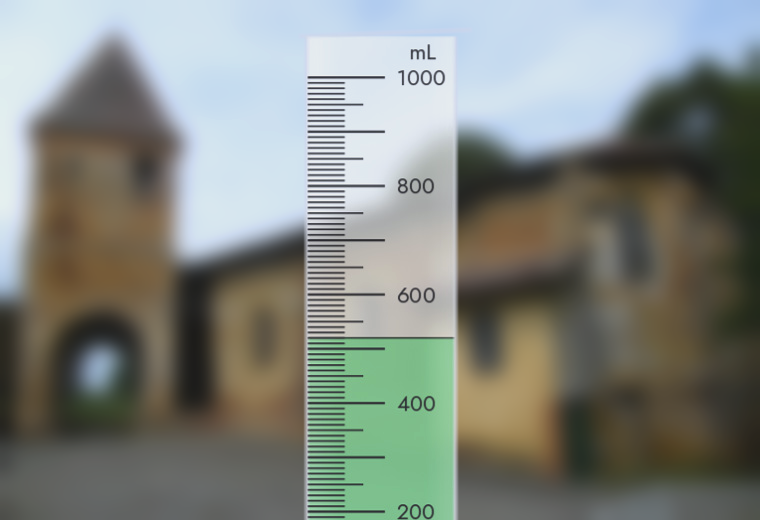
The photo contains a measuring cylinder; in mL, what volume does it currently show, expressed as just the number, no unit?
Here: 520
